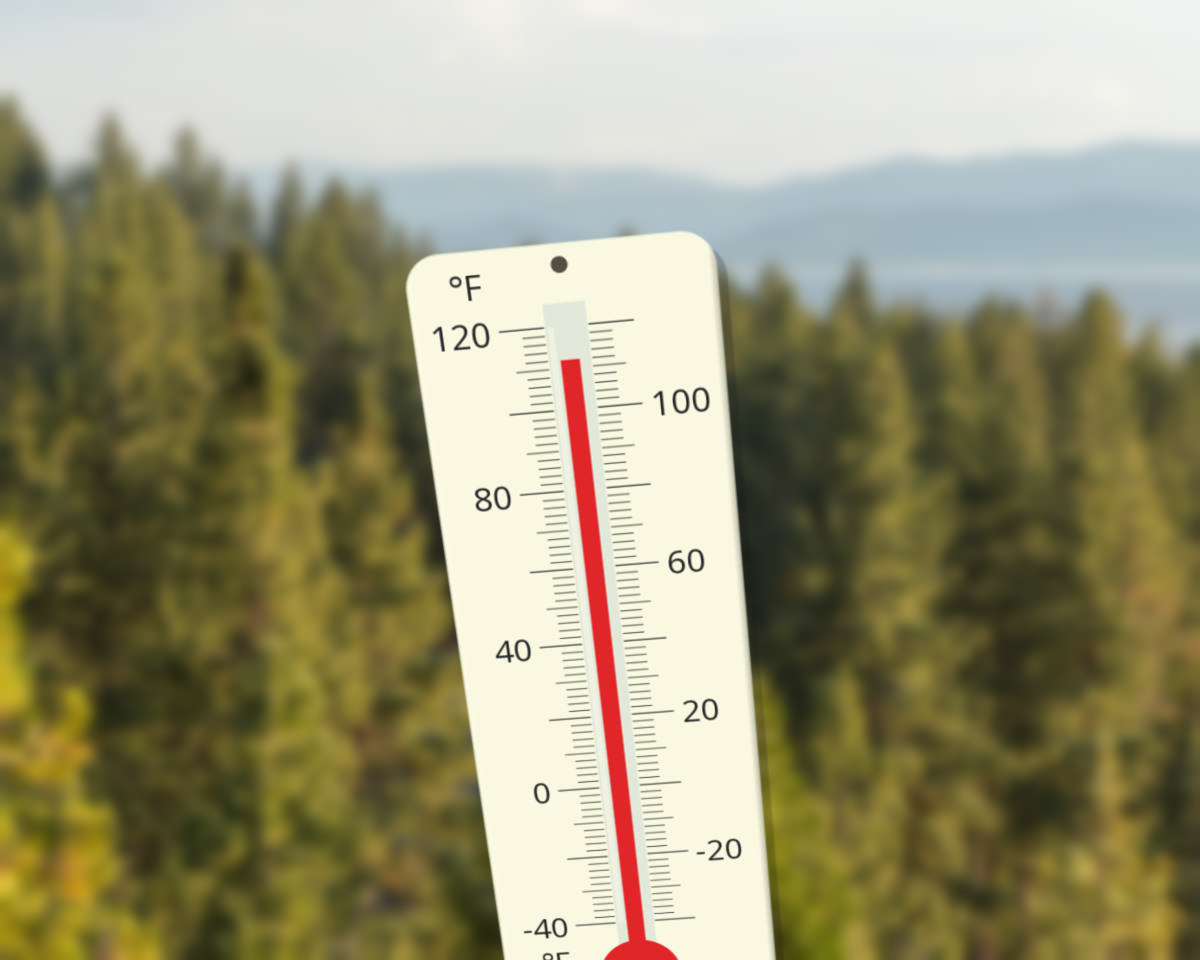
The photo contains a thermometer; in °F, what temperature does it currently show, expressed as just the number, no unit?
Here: 112
